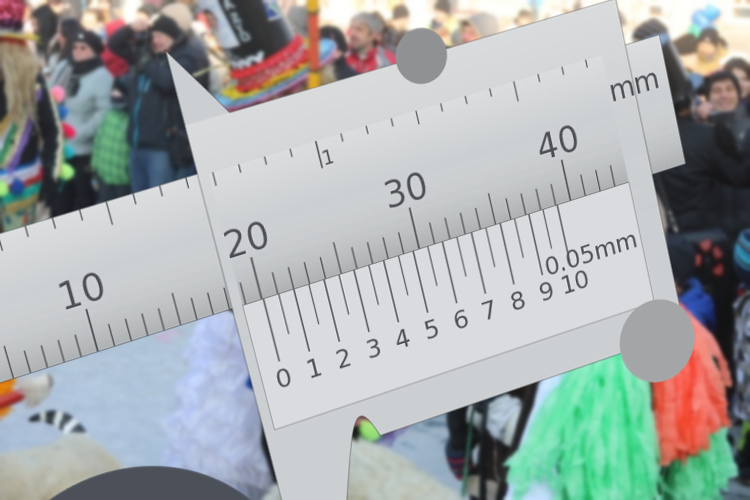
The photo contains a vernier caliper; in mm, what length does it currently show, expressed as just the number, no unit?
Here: 20.1
